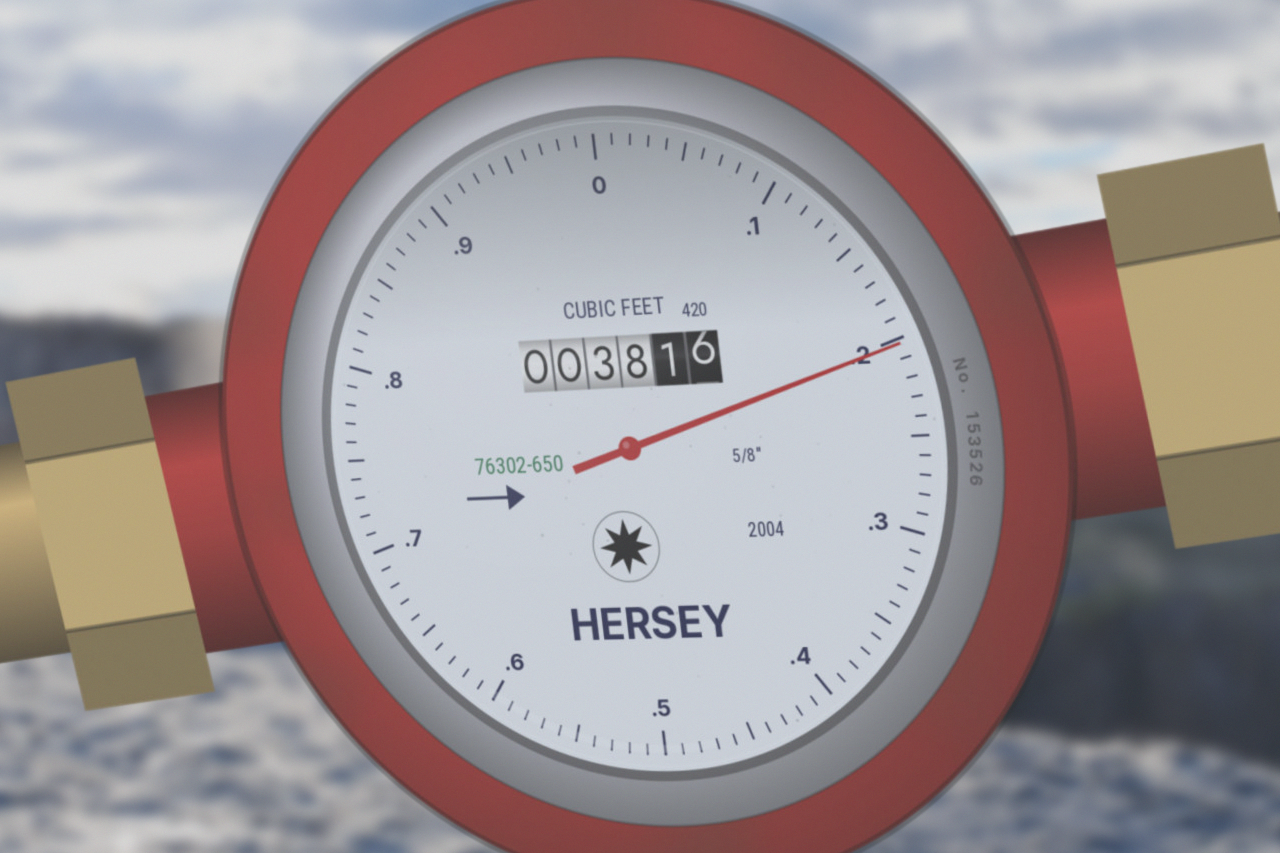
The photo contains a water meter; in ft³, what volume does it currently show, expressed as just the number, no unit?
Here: 3816.20
